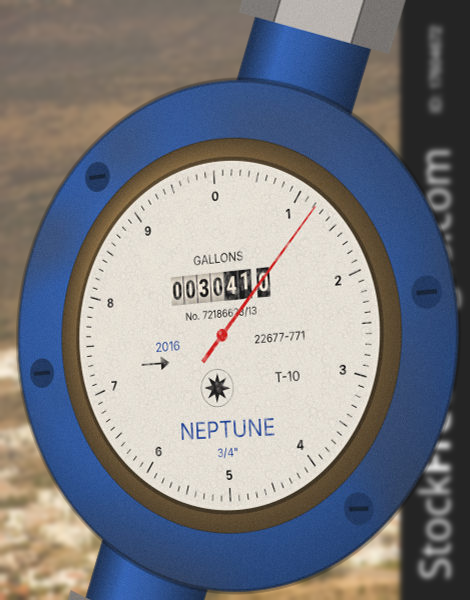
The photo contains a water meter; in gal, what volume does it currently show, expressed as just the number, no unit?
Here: 30411.2
